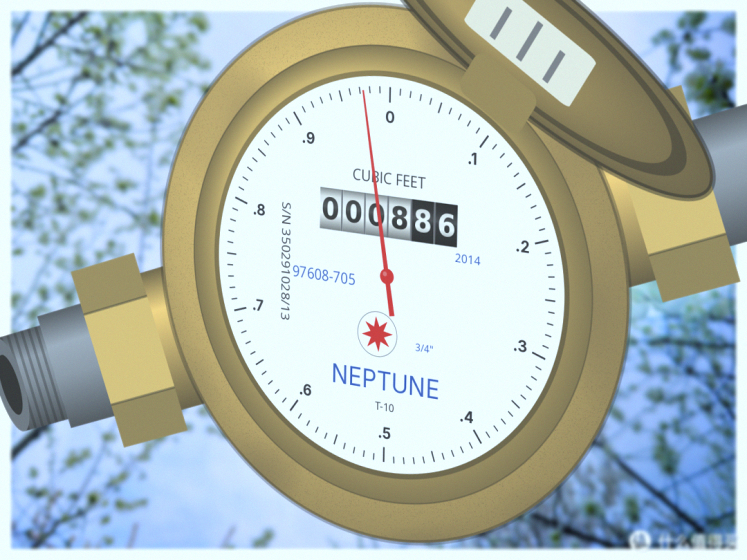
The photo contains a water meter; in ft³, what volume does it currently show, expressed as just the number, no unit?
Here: 885.97
